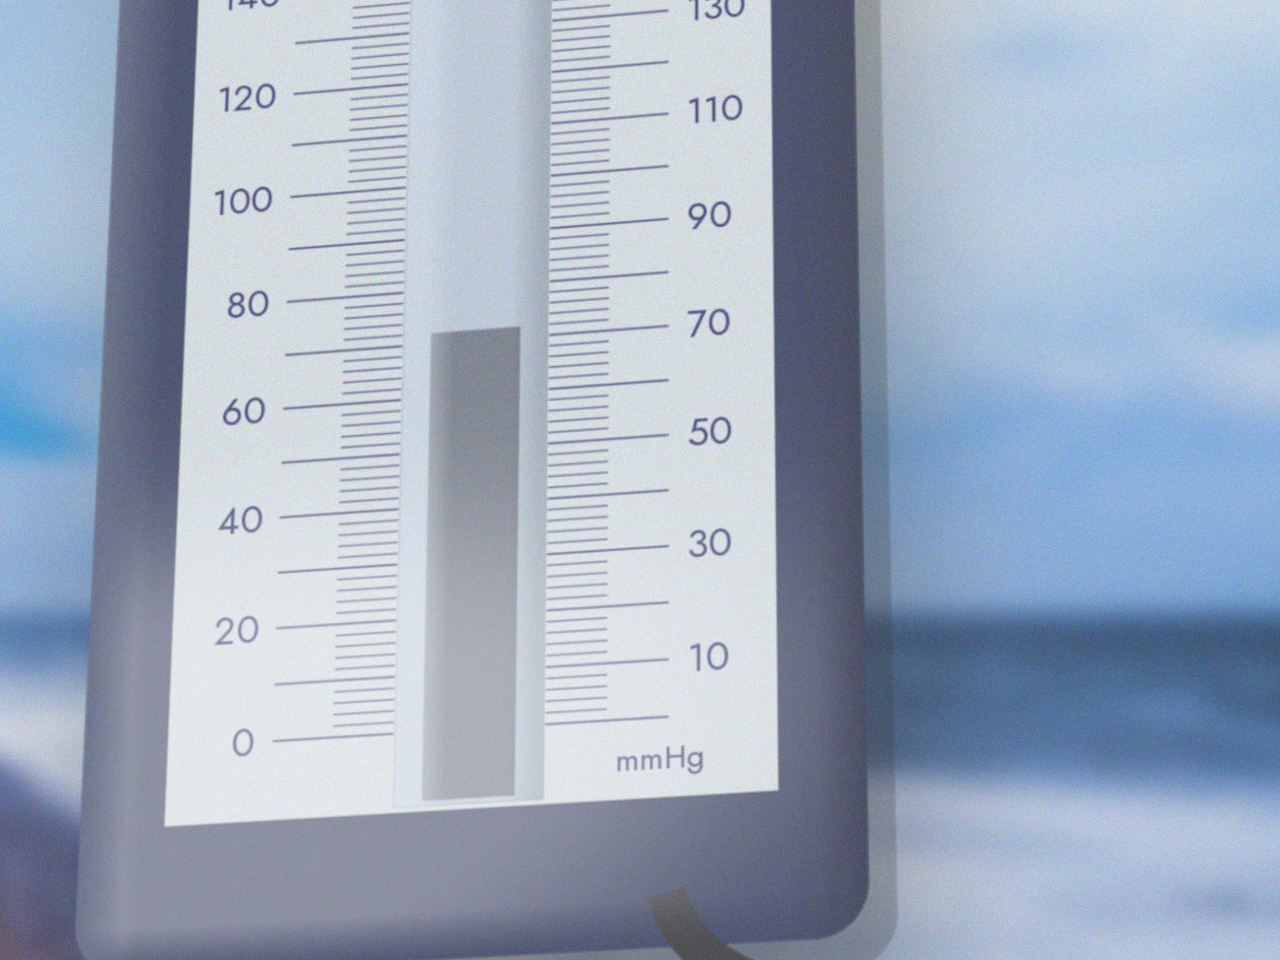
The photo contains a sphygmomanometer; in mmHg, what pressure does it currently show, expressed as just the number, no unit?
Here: 72
